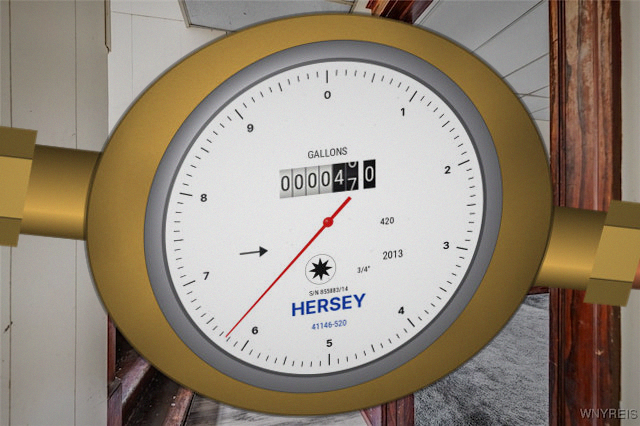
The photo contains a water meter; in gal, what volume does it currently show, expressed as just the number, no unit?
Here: 466.2
